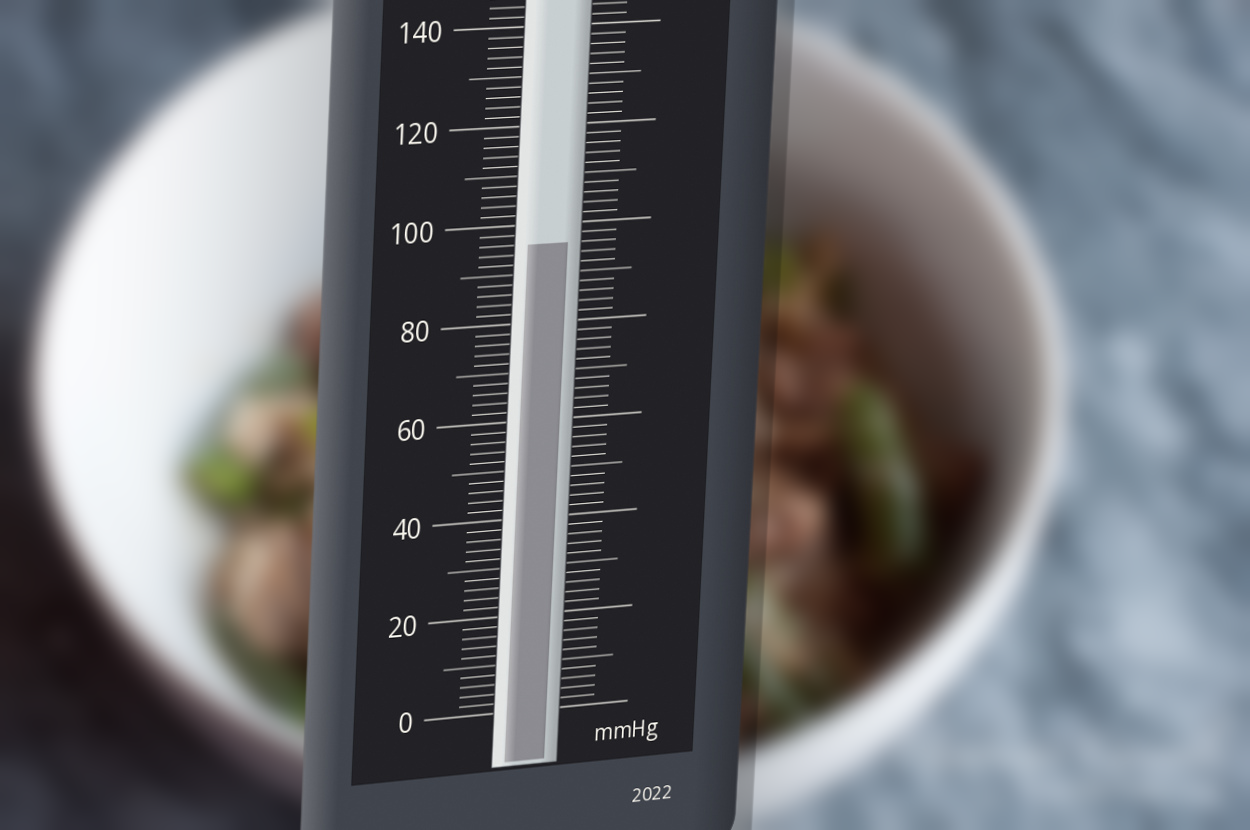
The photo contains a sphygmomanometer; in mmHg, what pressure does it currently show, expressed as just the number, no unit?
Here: 96
